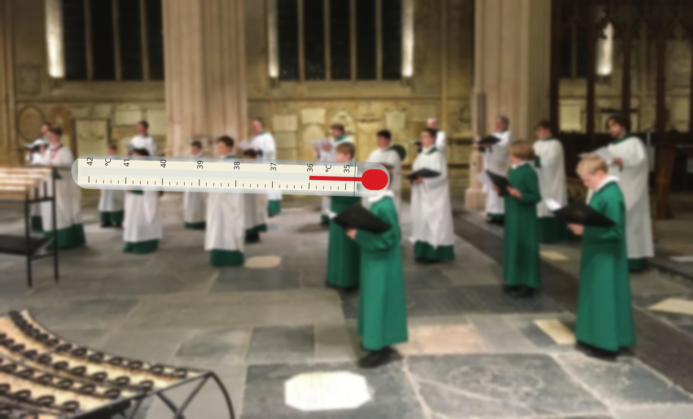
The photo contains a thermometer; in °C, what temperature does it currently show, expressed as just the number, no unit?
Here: 36
